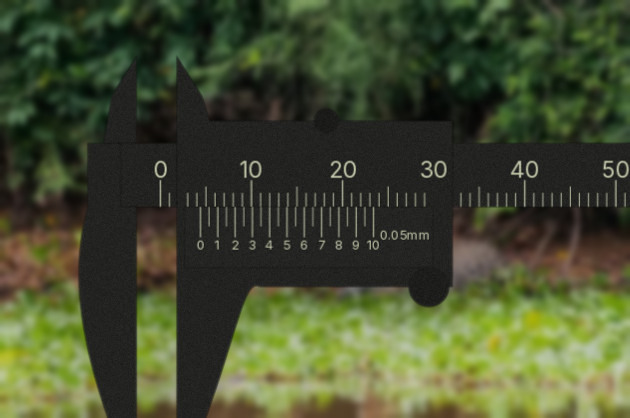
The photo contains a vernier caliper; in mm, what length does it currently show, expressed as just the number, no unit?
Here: 4.4
